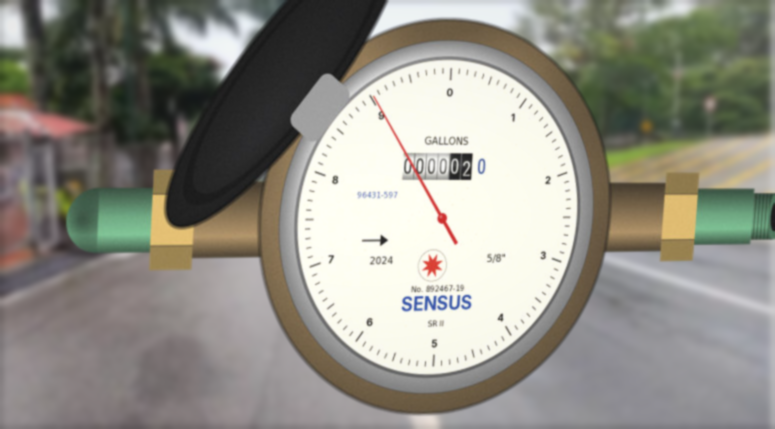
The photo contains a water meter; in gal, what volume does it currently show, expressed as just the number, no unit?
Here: 19.0
